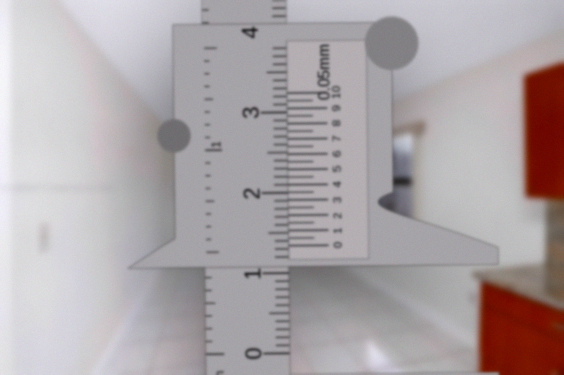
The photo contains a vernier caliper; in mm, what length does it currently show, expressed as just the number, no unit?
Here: 13.4
